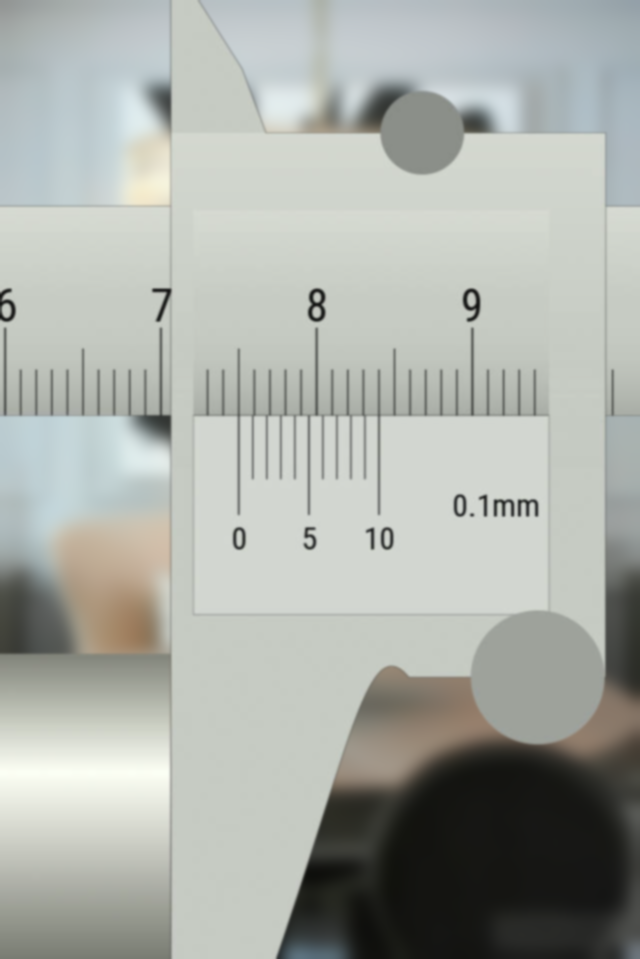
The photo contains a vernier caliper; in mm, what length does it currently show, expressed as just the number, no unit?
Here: 75.0
